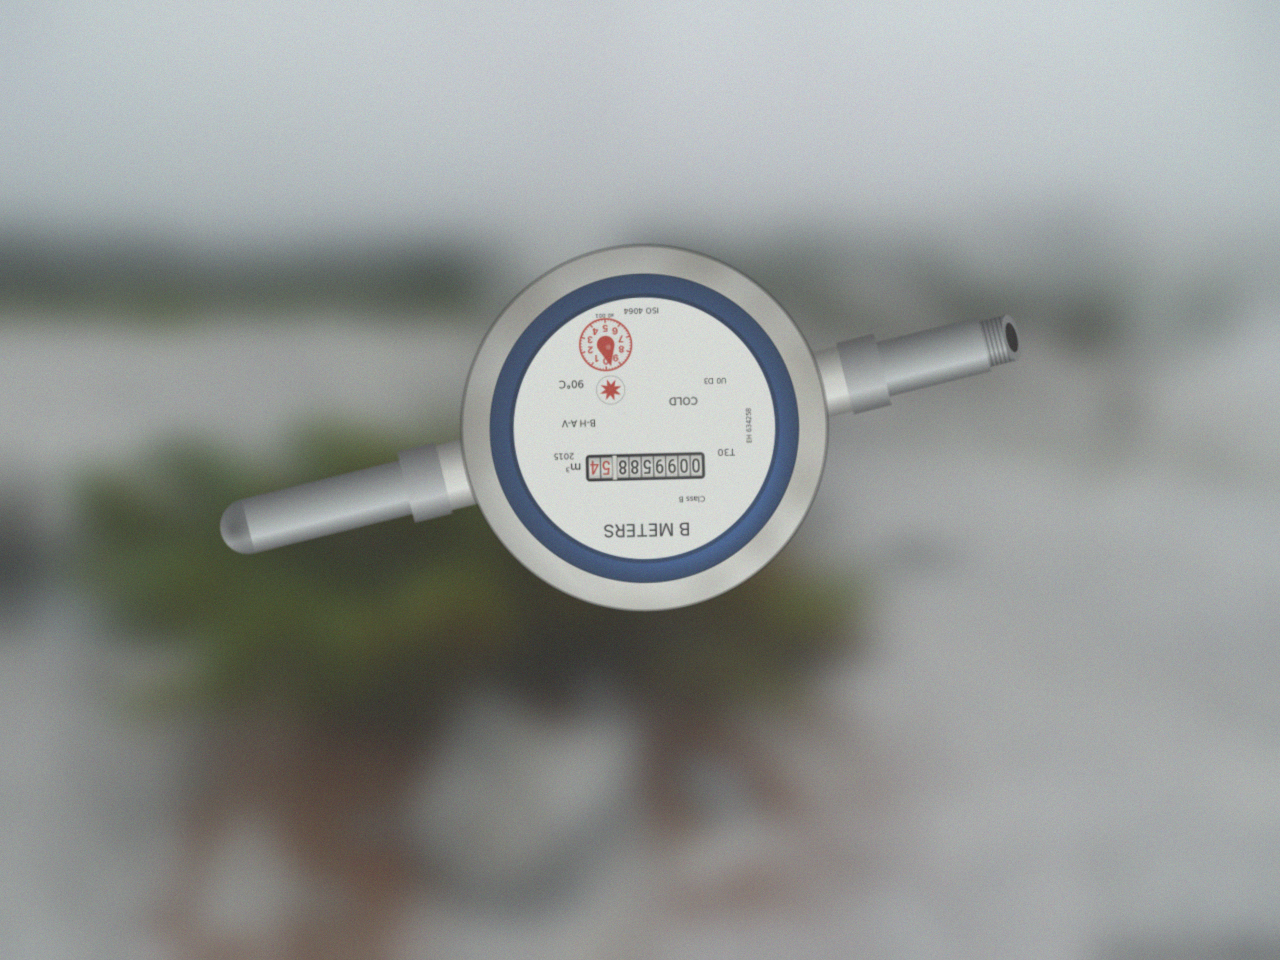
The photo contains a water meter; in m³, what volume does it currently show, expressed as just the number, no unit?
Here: 99588.539
